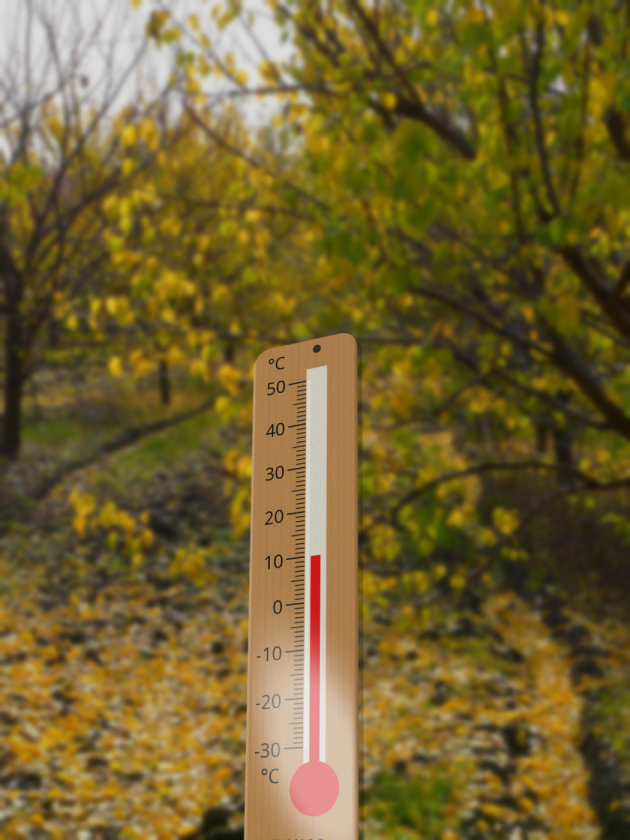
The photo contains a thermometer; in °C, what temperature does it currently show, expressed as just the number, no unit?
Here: 10
